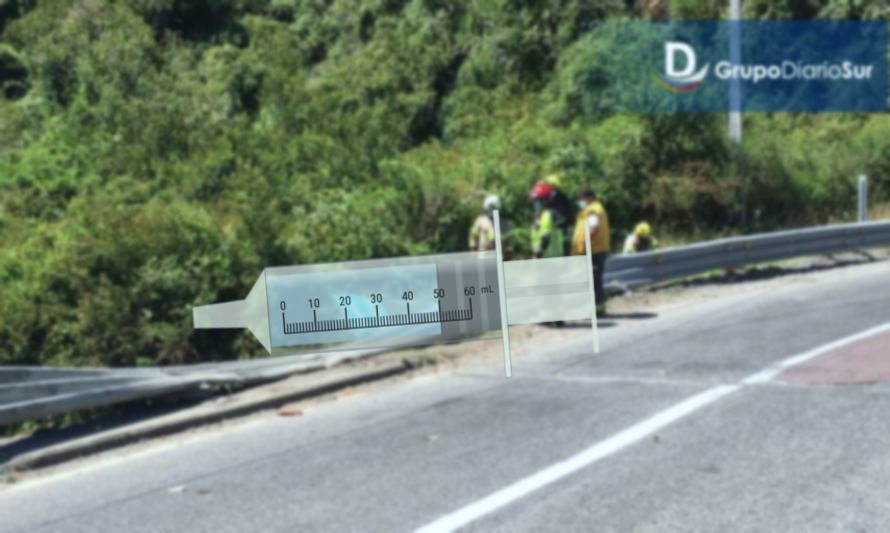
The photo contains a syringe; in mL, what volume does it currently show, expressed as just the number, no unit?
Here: 50
